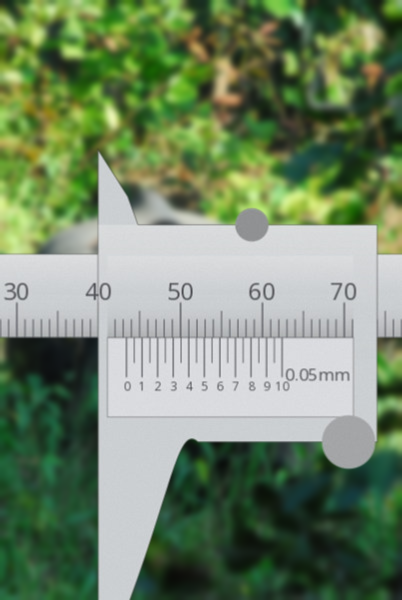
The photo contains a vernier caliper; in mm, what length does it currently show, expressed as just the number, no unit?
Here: 43.4
